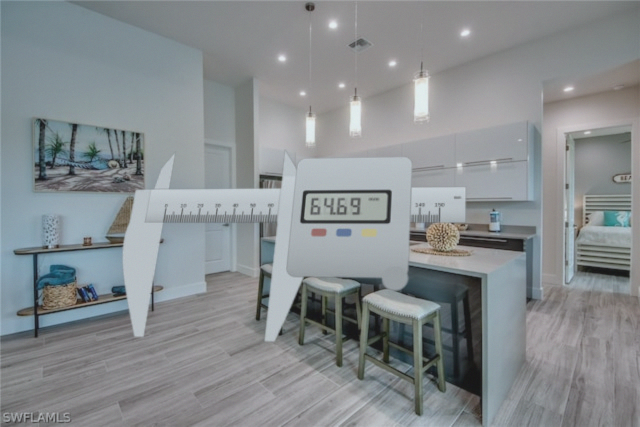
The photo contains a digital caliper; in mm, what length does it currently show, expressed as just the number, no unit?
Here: 64.69
